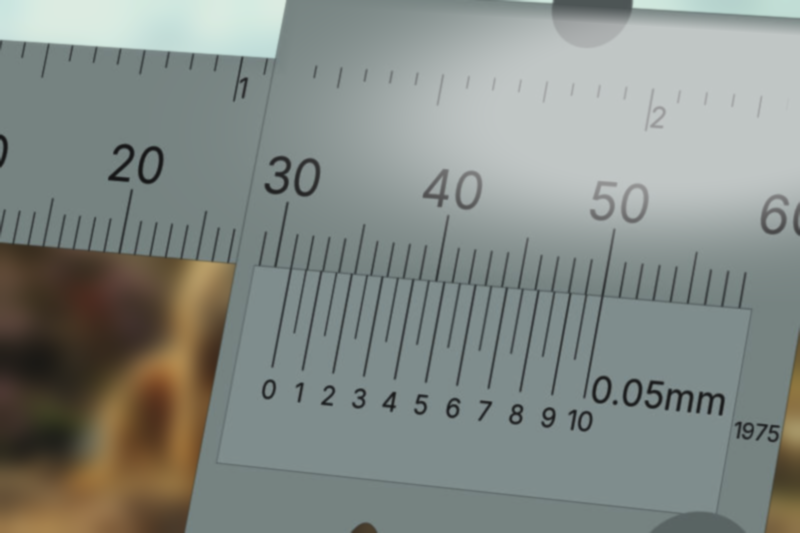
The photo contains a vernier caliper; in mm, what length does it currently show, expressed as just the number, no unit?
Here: 31.0
